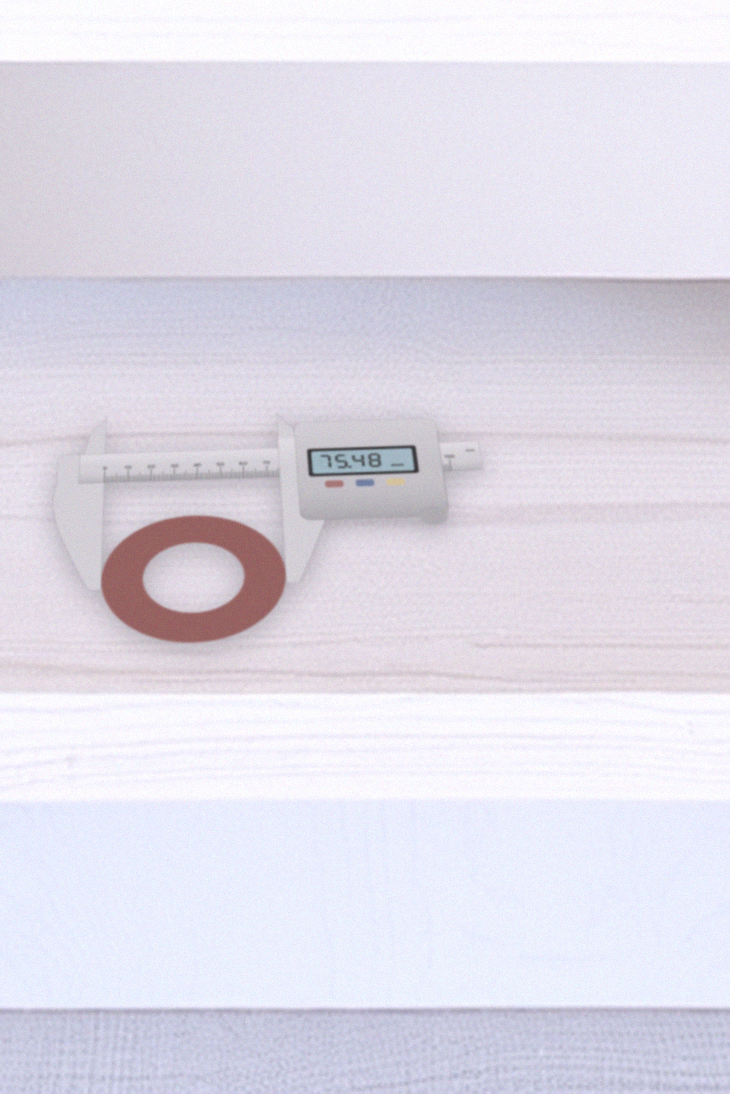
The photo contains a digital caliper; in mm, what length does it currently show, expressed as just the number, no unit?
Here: 75.48
